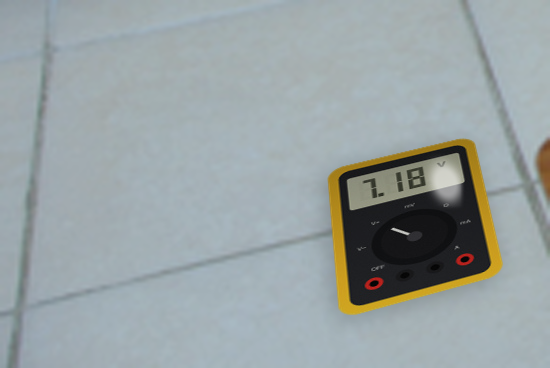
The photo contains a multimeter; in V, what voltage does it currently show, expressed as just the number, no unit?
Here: 7.18
